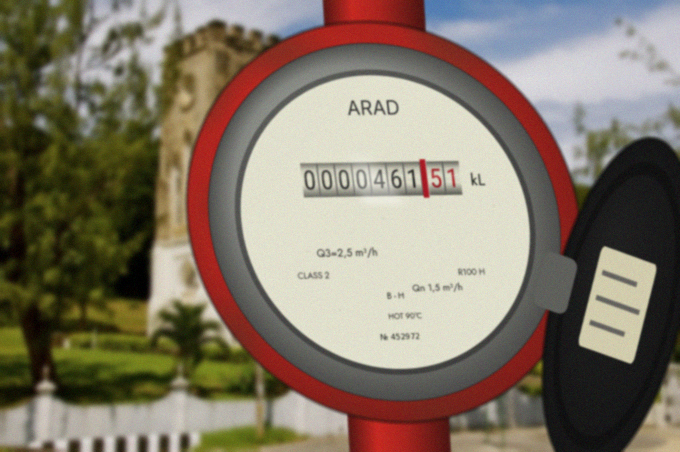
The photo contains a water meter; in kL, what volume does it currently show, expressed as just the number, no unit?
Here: 461.51
